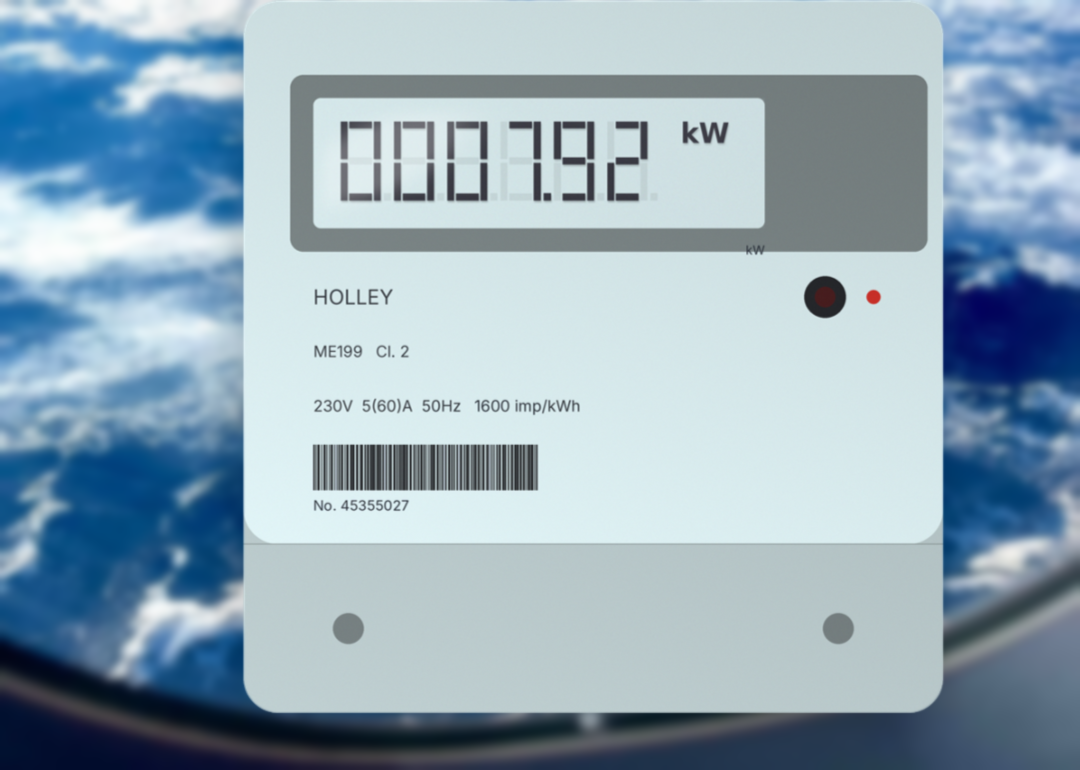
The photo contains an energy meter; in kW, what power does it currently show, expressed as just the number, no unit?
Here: 7.92
